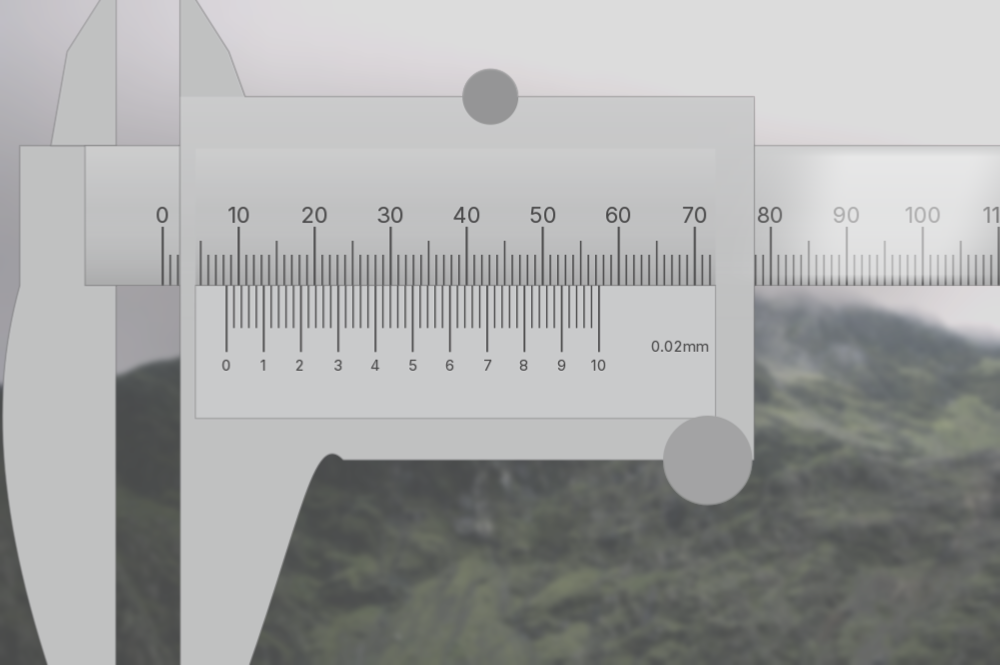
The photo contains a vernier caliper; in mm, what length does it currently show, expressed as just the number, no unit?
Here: 8.4
